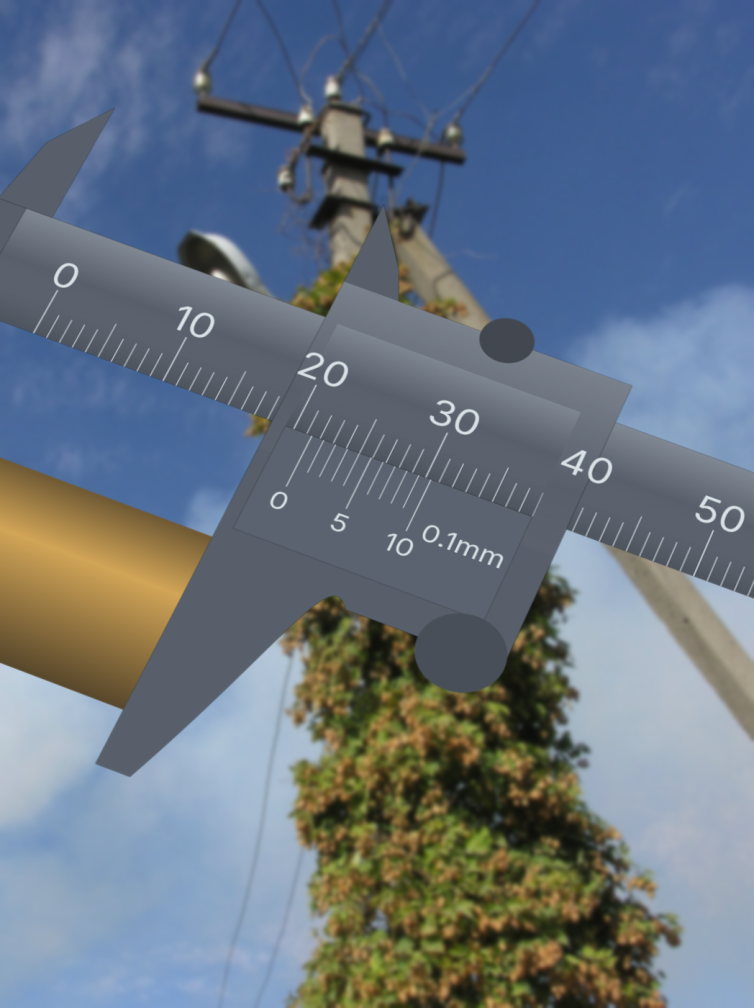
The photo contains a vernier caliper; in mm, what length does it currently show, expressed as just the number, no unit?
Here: 21.4
